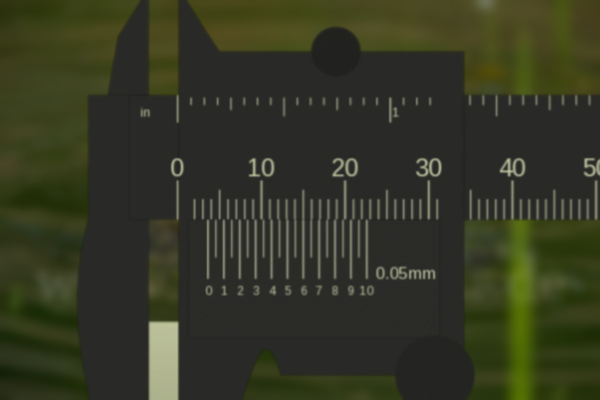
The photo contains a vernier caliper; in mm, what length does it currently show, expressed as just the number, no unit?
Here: 3.6
